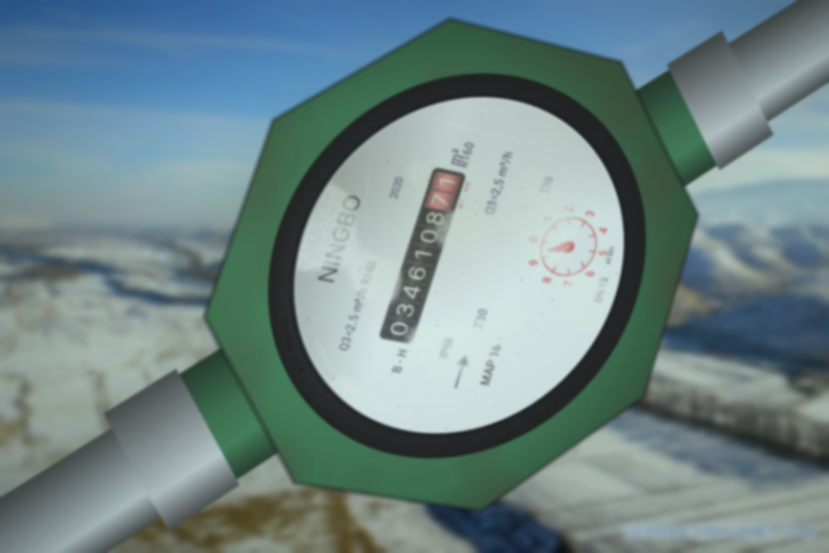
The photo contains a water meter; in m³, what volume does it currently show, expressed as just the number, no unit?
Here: 346108.709
